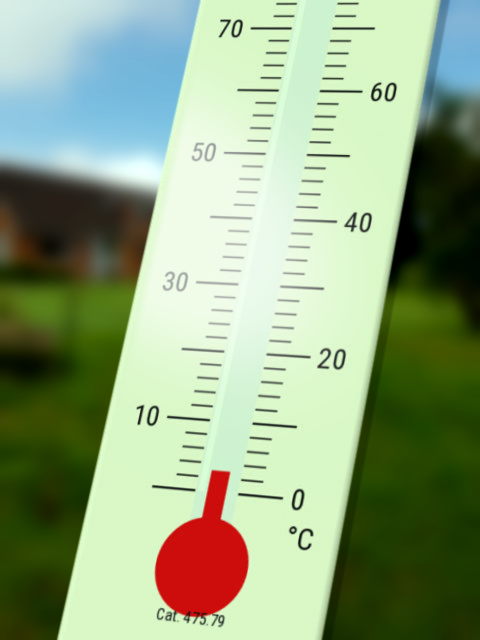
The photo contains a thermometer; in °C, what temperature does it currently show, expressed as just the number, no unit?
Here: 3
